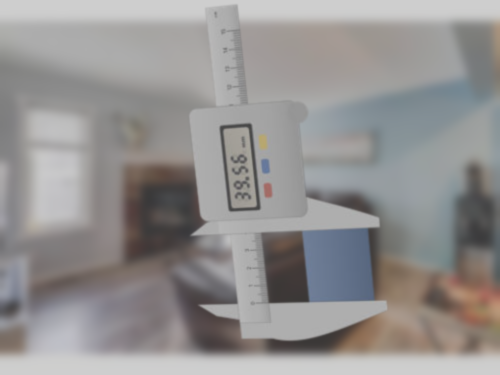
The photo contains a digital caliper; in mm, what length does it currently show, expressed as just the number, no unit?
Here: 39.56
